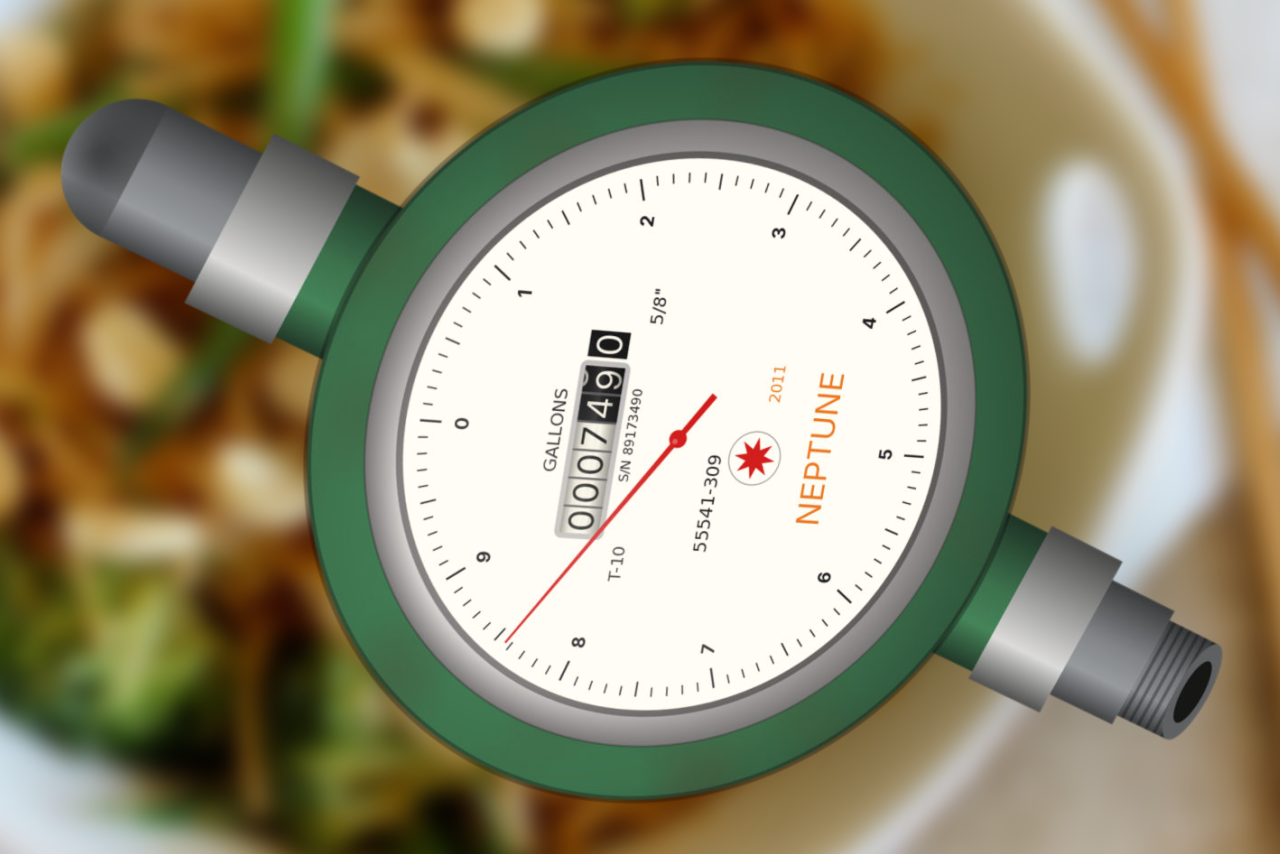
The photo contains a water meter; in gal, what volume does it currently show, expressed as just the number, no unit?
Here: 7488.4
